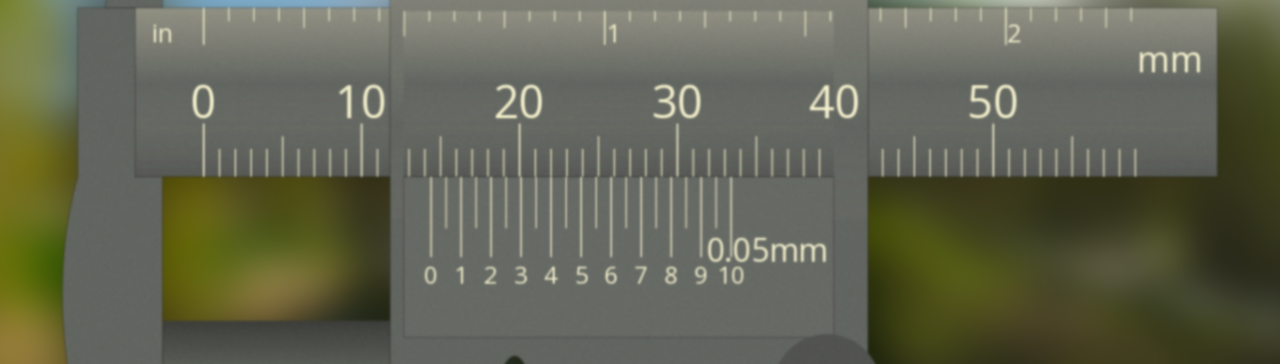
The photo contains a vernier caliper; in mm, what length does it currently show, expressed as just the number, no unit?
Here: 14.4
